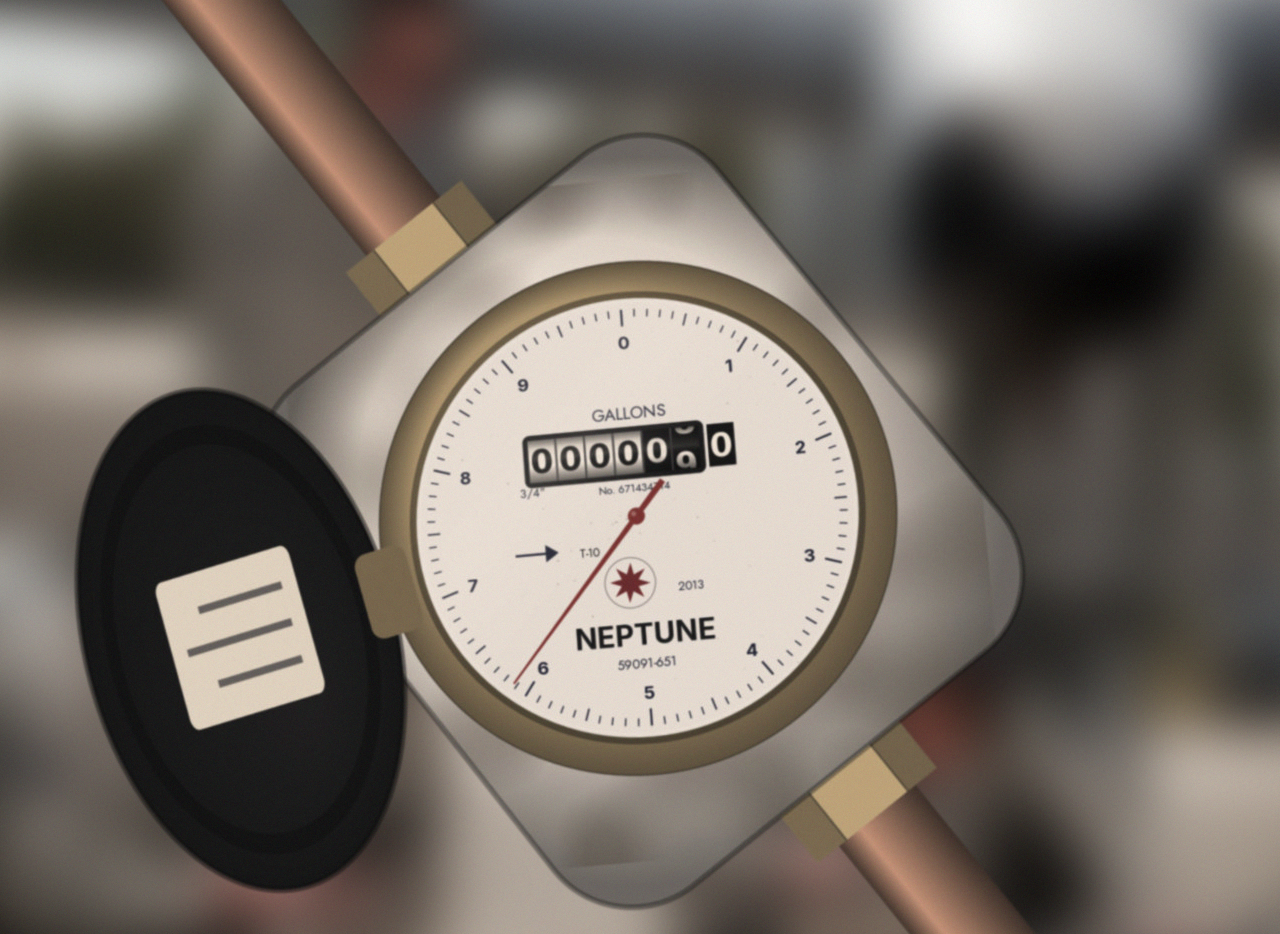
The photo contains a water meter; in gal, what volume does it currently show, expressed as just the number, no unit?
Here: 86.1
